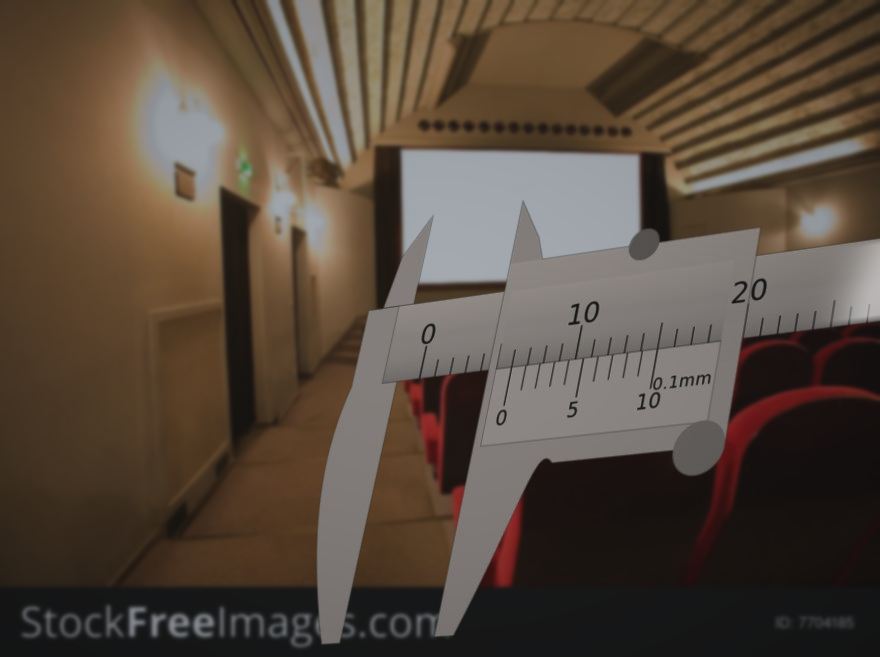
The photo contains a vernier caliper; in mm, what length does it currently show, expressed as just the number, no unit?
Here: 6.0
